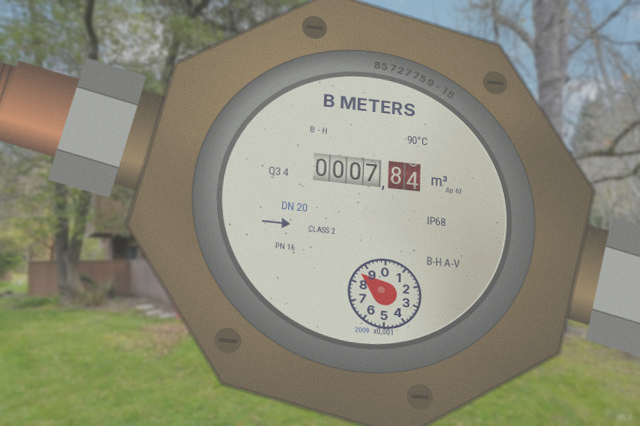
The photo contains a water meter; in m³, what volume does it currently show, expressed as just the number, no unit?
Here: 7.838
